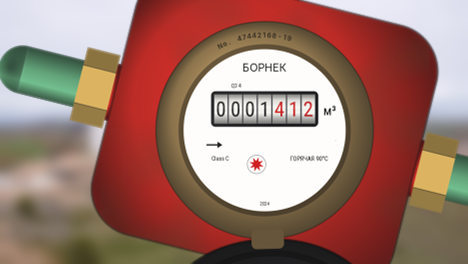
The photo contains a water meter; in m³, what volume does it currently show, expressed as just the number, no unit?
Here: 1.412
